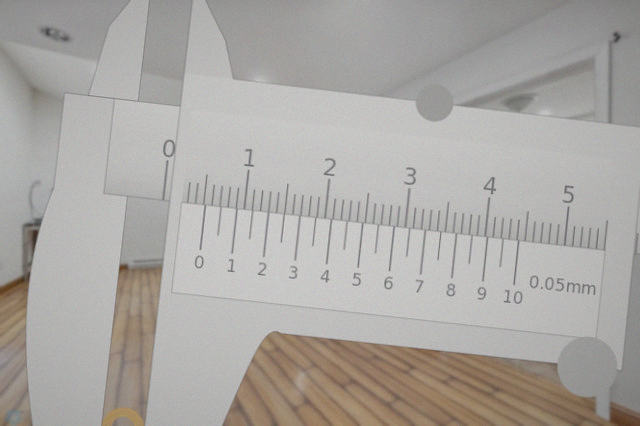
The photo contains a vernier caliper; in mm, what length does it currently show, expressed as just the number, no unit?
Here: 5.2
